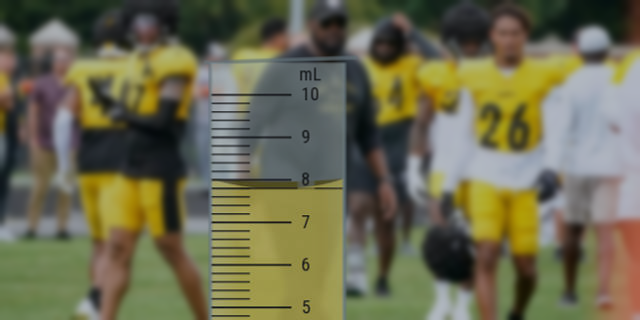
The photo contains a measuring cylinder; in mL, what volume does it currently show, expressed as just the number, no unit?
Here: 7.8
